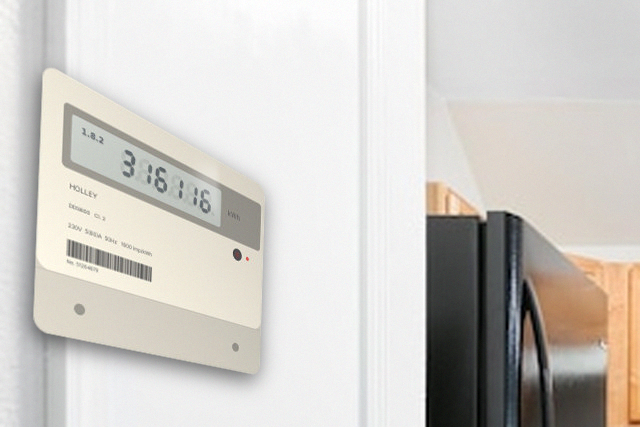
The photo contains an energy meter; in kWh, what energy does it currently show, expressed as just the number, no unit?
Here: 316116
